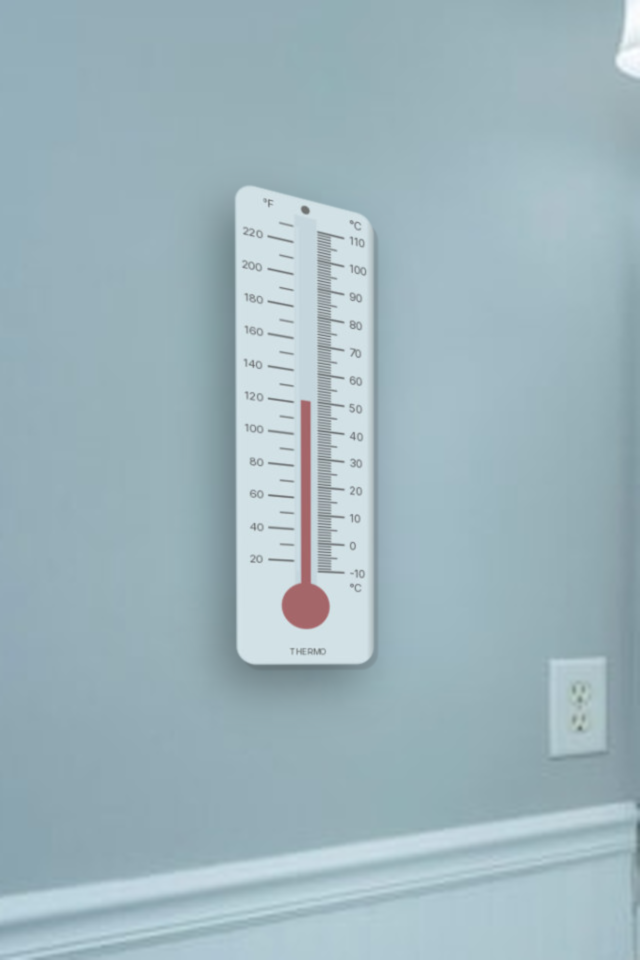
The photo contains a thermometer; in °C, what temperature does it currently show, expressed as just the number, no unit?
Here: 50
